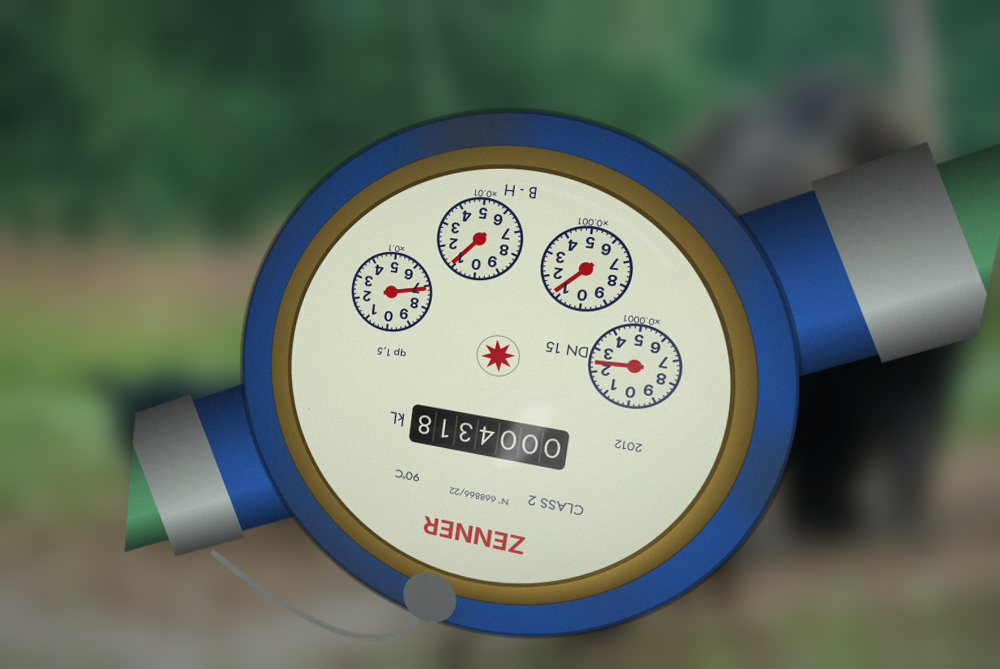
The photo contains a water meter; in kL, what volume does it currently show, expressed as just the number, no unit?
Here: 4318.7112
